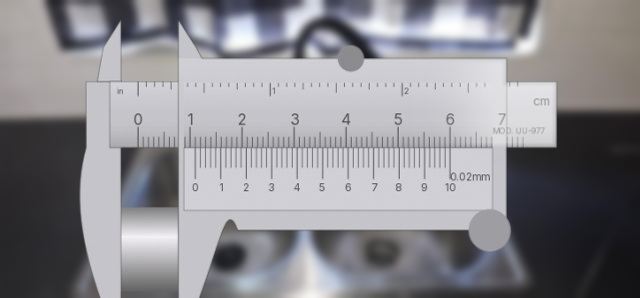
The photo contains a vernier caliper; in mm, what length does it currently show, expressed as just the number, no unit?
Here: 11.0
